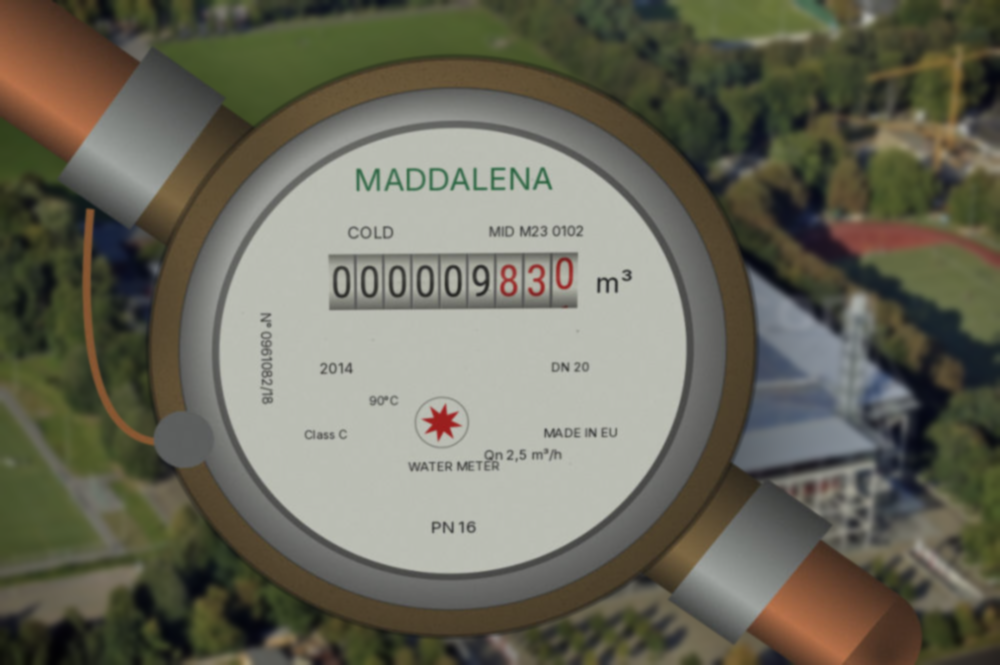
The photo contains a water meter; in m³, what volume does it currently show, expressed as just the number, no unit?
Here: 9.830
